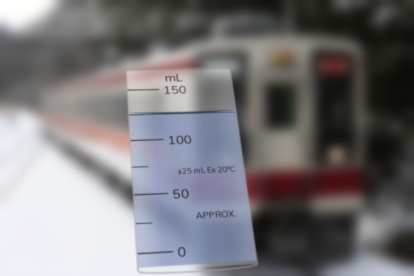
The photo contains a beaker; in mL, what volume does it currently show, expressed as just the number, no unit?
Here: 125
